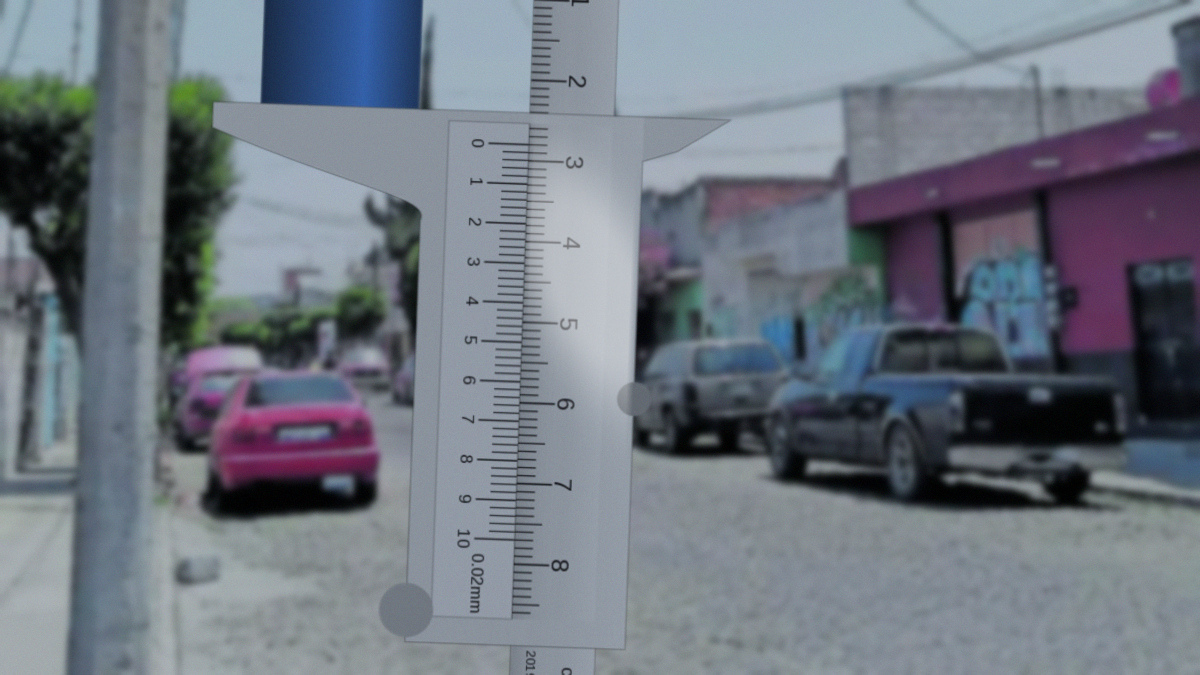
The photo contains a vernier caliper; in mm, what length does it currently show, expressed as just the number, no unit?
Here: 28.0
